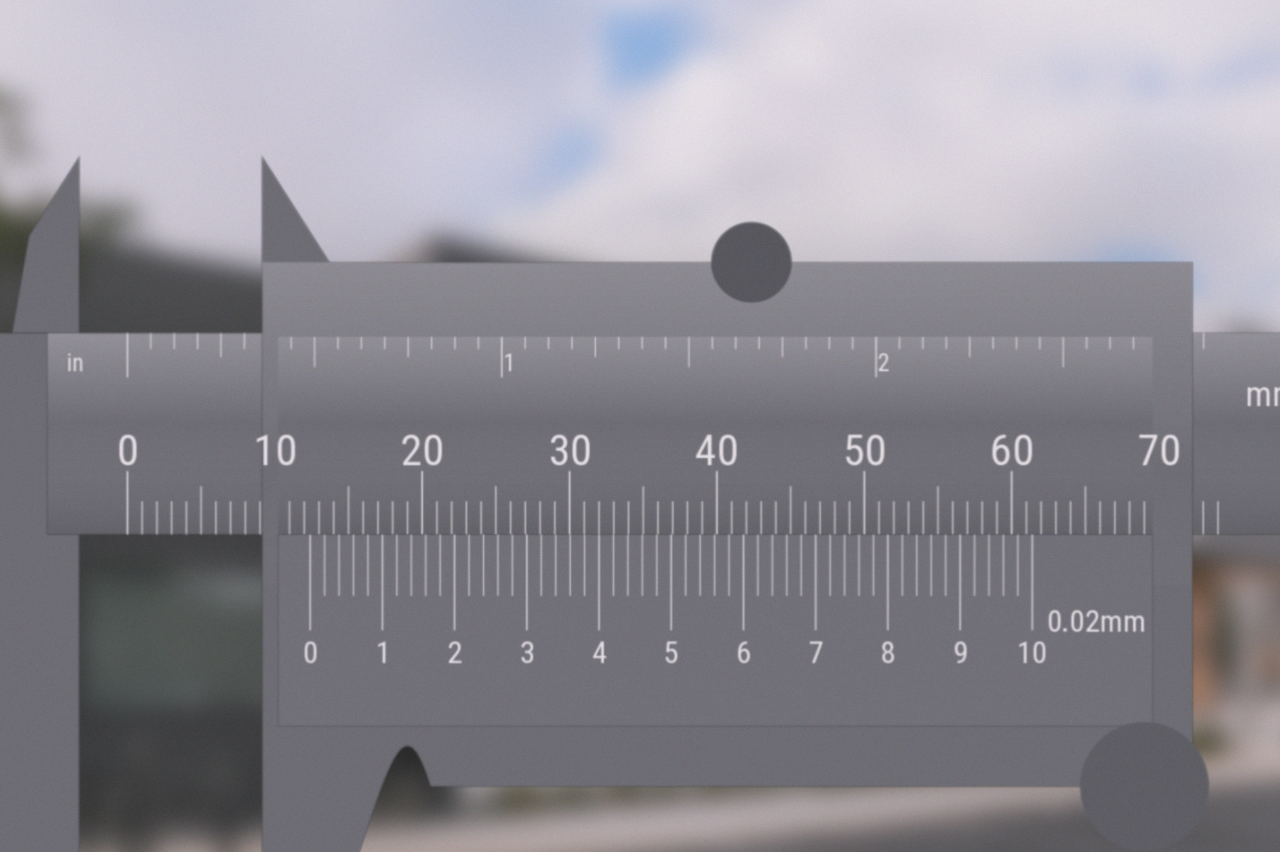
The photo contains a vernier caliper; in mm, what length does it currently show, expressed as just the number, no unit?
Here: 12.4
